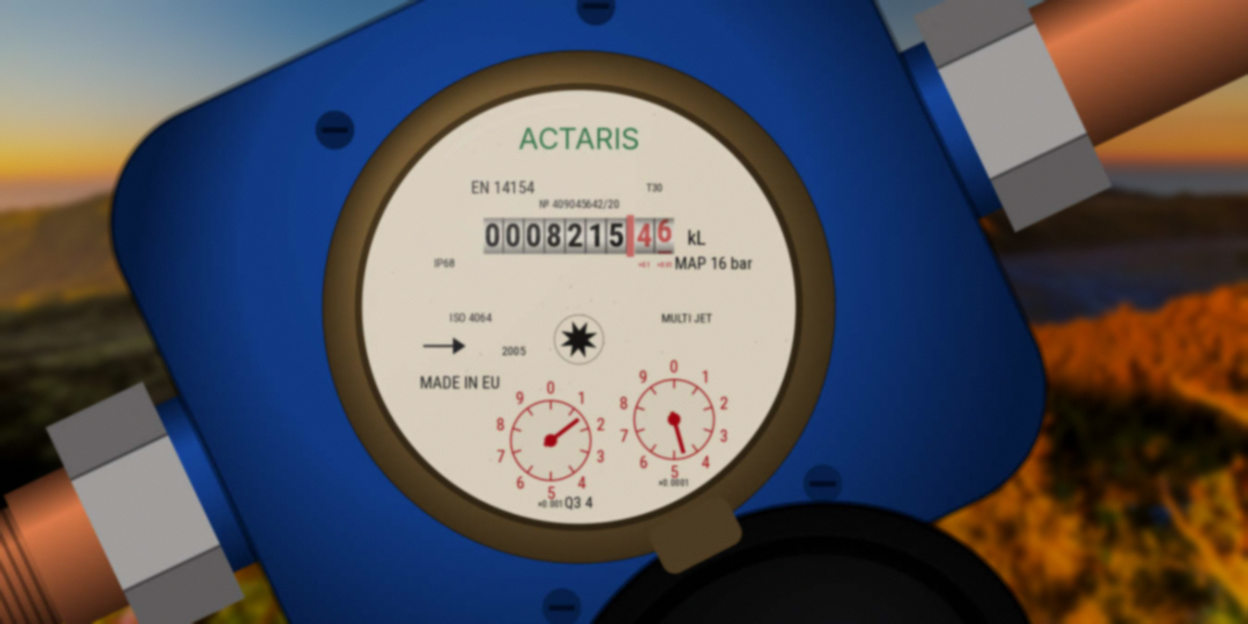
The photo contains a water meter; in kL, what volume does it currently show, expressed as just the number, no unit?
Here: 8215.4614
